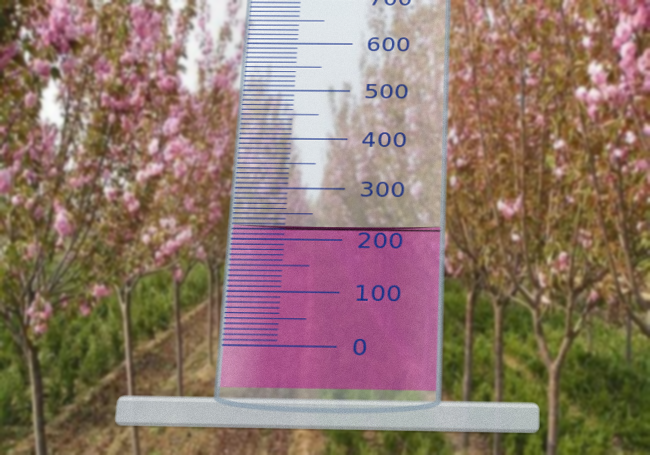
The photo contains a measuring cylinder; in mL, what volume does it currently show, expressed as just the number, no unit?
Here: 220
